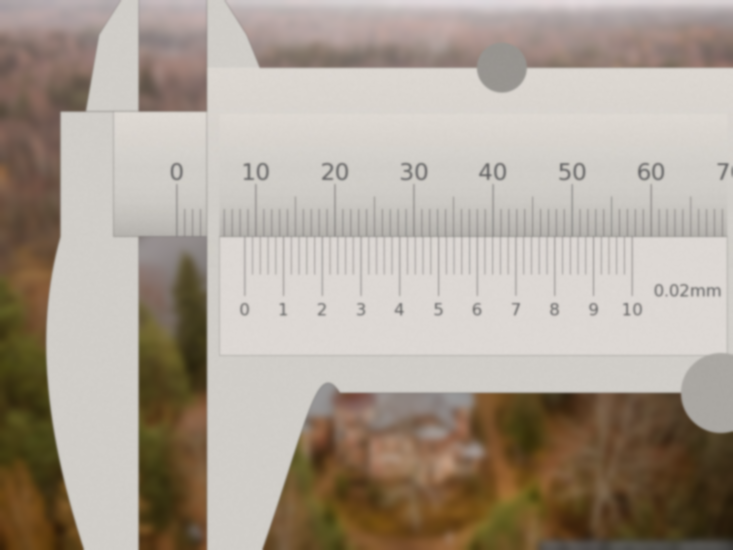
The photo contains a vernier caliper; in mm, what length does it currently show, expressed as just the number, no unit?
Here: 8.6
